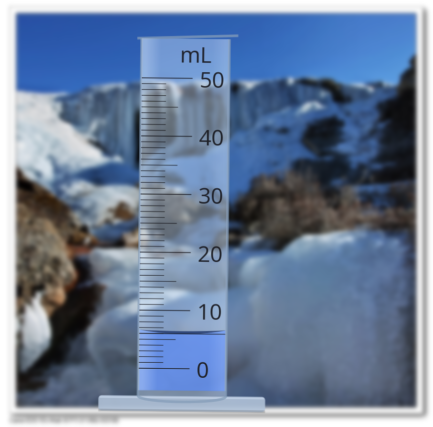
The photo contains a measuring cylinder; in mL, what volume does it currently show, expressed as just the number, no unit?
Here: 6
